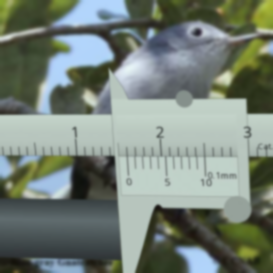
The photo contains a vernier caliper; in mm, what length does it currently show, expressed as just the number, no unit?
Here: 16.0
